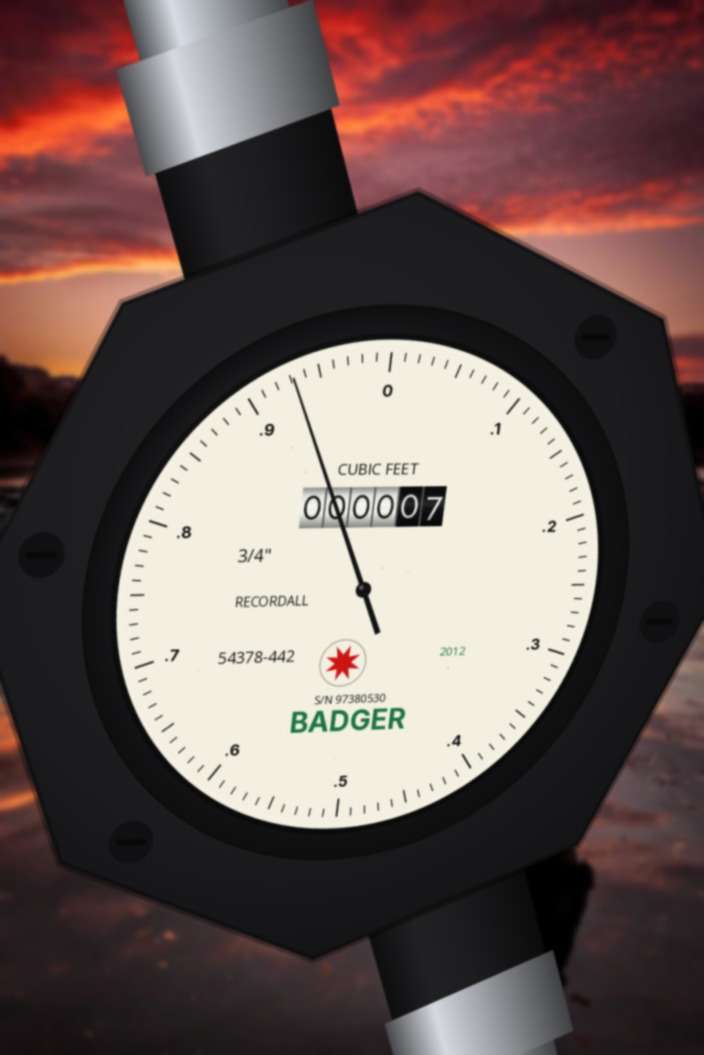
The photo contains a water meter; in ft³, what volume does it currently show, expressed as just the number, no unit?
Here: 6.93
